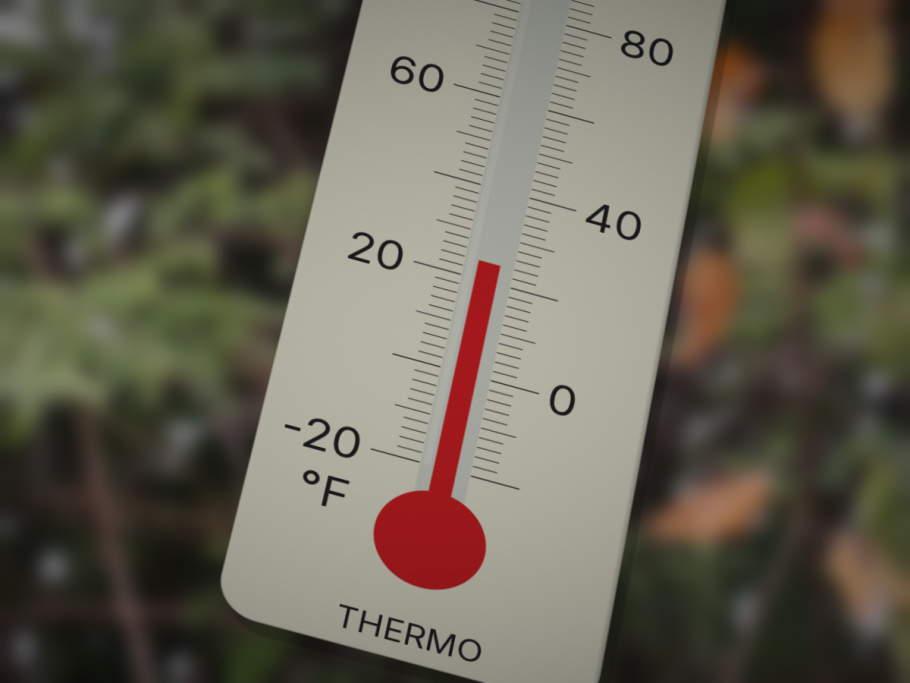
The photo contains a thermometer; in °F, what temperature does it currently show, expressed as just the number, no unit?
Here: 24
